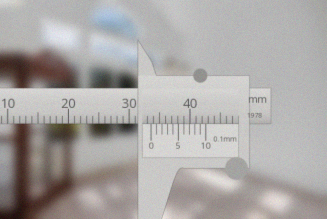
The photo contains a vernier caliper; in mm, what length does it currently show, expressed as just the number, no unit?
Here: 33.6
